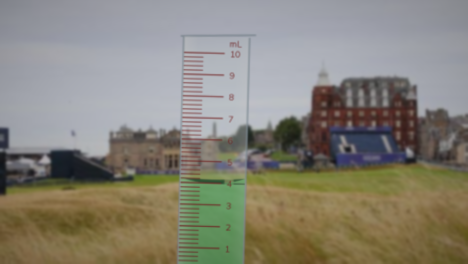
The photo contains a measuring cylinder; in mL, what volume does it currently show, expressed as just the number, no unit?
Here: 4
